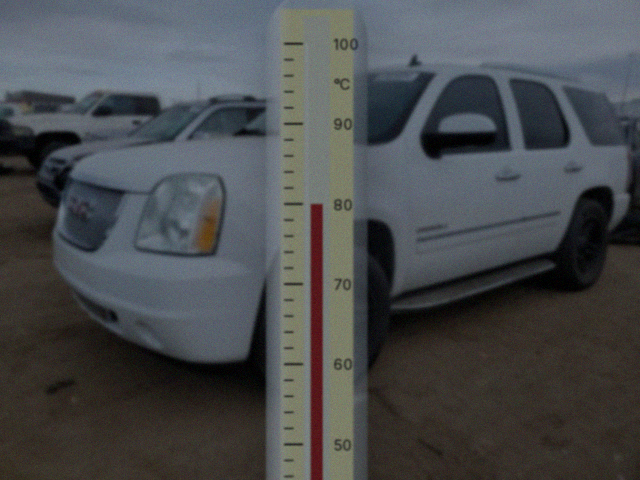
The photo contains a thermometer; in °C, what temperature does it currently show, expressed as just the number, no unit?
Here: 80
